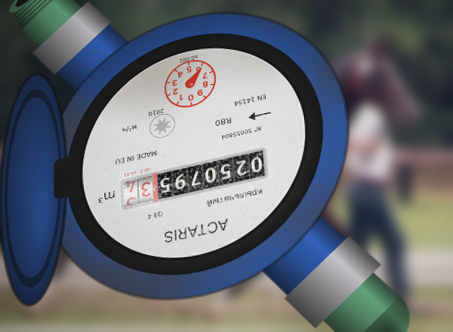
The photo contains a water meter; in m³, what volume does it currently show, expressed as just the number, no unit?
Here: 250795.336
